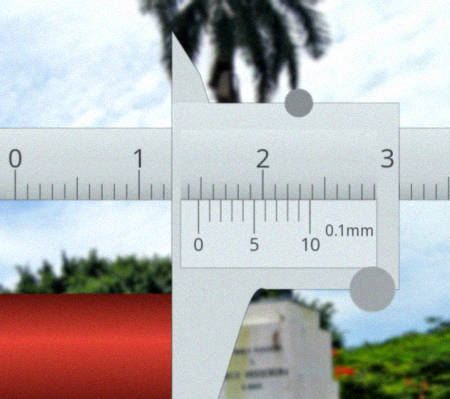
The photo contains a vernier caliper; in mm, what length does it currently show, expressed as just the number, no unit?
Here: 14.8
